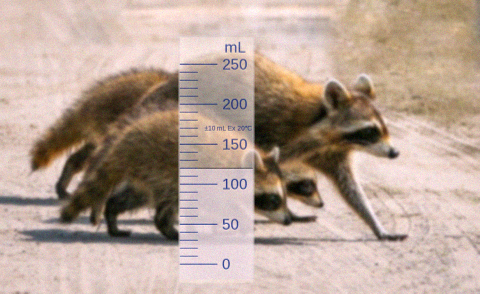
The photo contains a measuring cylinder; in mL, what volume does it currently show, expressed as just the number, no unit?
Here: 120
